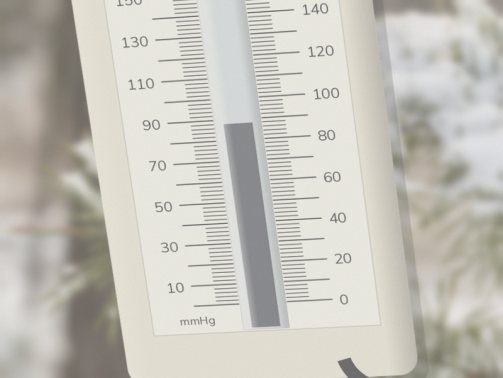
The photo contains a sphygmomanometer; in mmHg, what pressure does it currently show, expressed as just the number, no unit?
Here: 88
